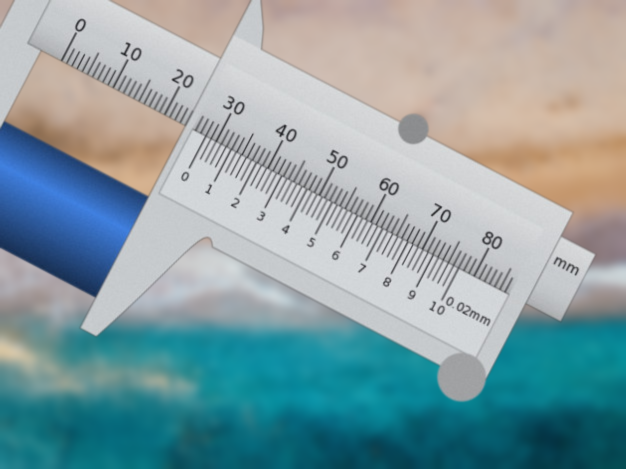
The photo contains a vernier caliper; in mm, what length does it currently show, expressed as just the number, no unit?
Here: 28.0
